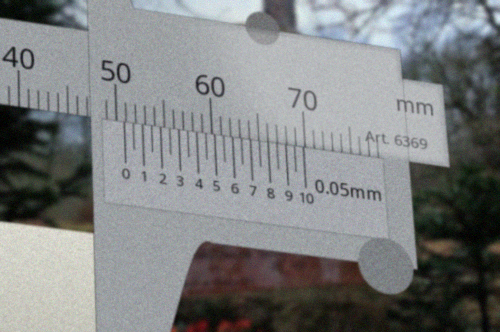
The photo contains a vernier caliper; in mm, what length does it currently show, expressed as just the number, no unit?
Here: 50.8
